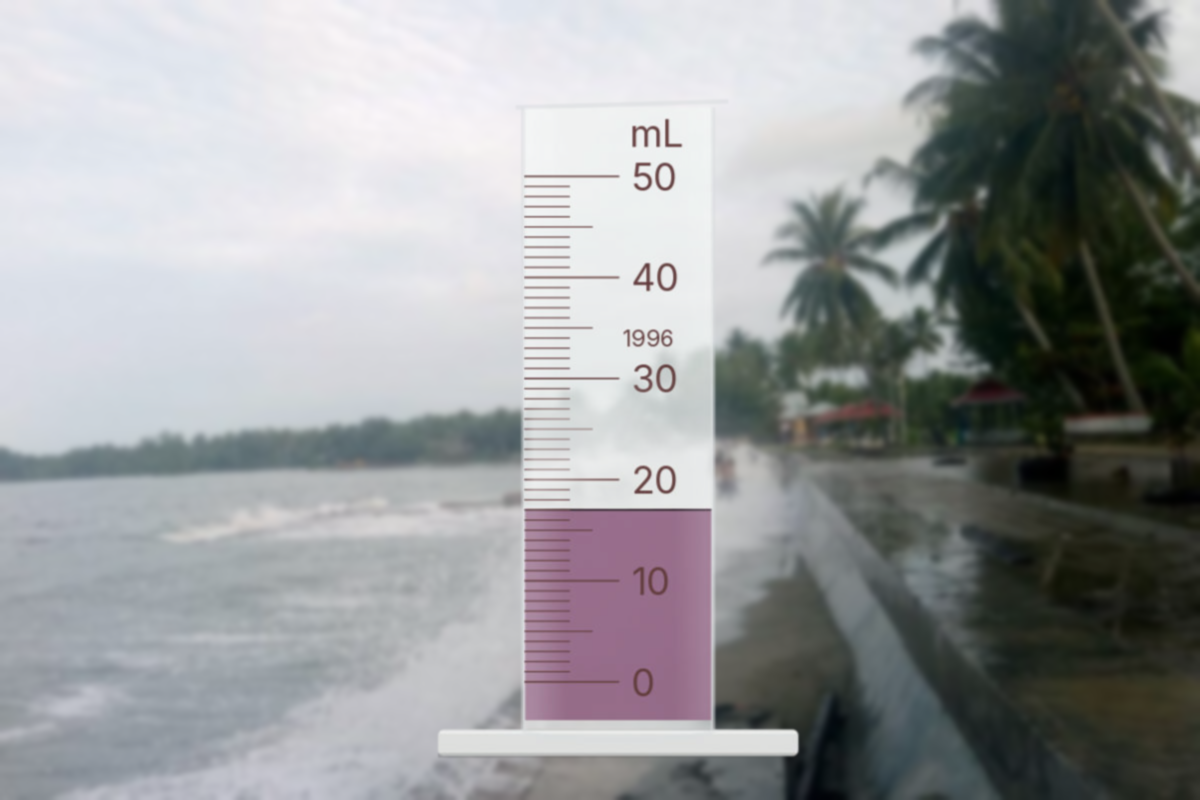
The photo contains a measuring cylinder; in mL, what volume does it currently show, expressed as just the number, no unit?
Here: 17
